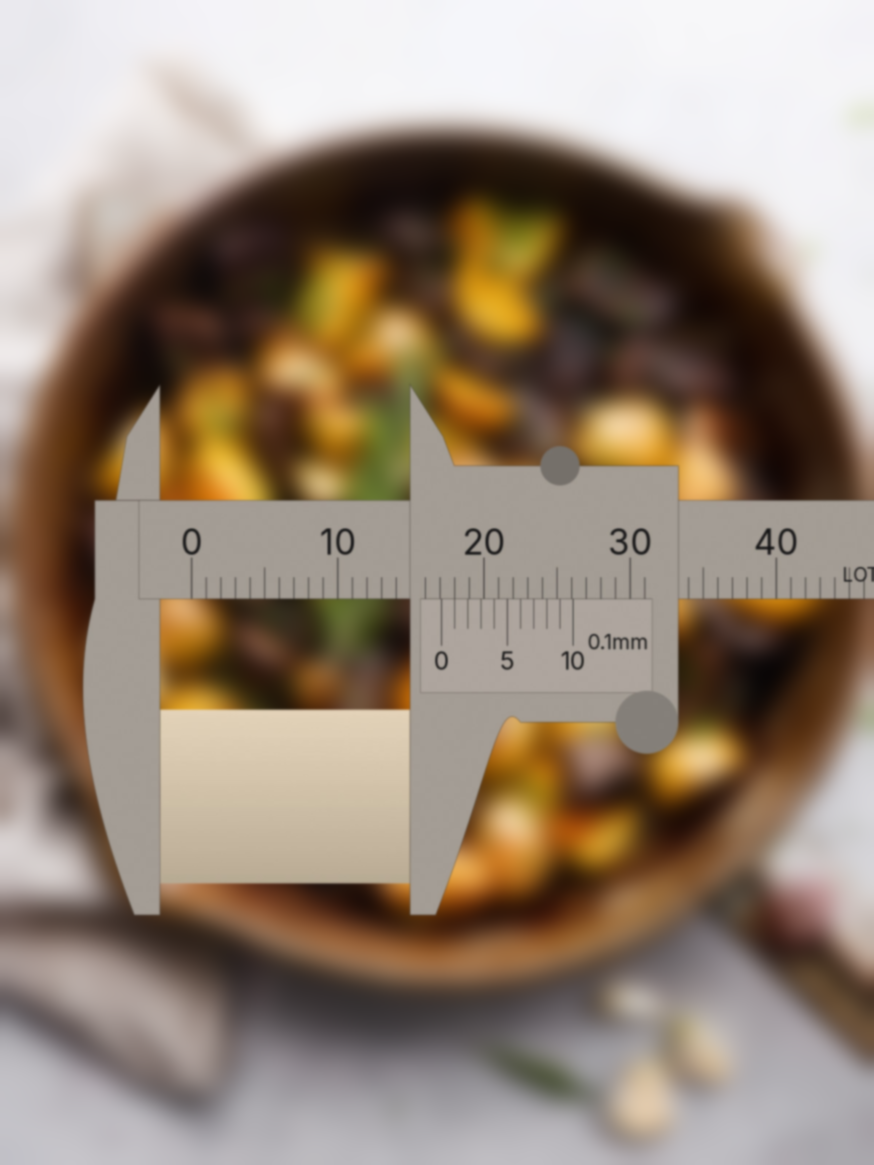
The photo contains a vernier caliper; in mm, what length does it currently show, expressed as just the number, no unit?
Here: 17.1
